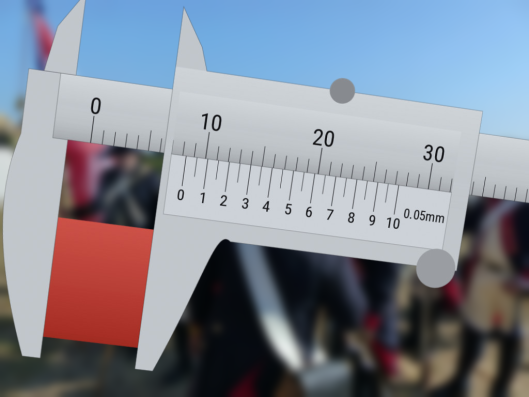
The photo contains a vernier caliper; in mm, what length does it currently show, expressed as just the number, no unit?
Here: 8.3
